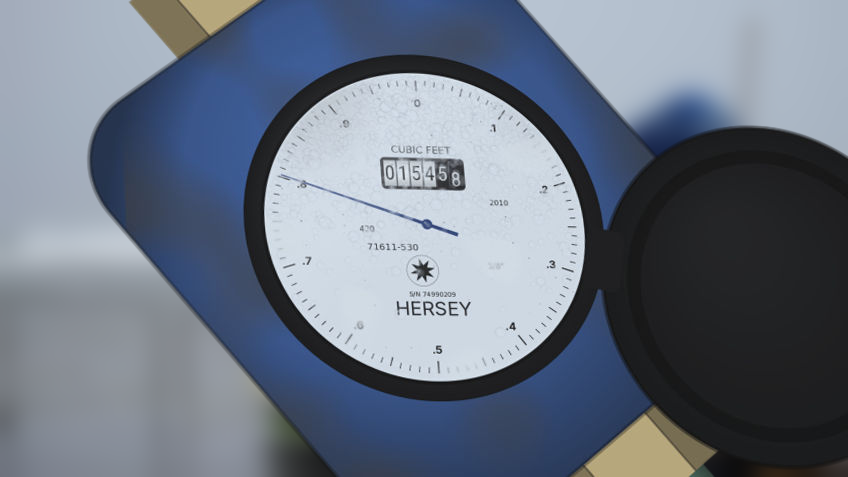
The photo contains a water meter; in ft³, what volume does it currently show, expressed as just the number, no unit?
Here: 15457.80
